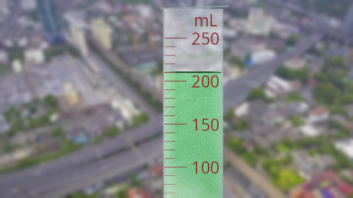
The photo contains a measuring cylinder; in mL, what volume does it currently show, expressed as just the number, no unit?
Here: 210
